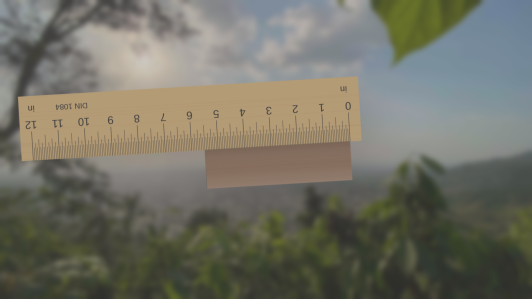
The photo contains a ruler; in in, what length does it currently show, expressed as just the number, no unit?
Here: 5.5
